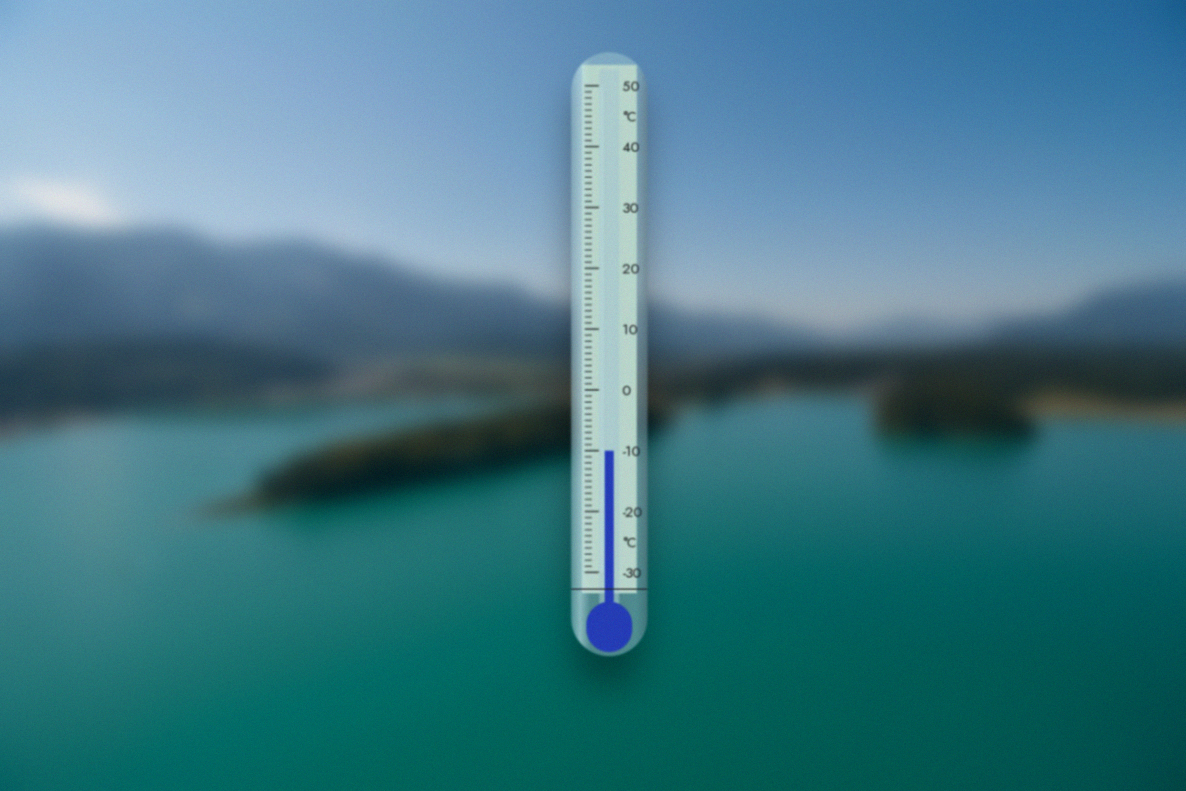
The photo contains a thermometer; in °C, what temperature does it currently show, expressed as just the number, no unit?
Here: -10
